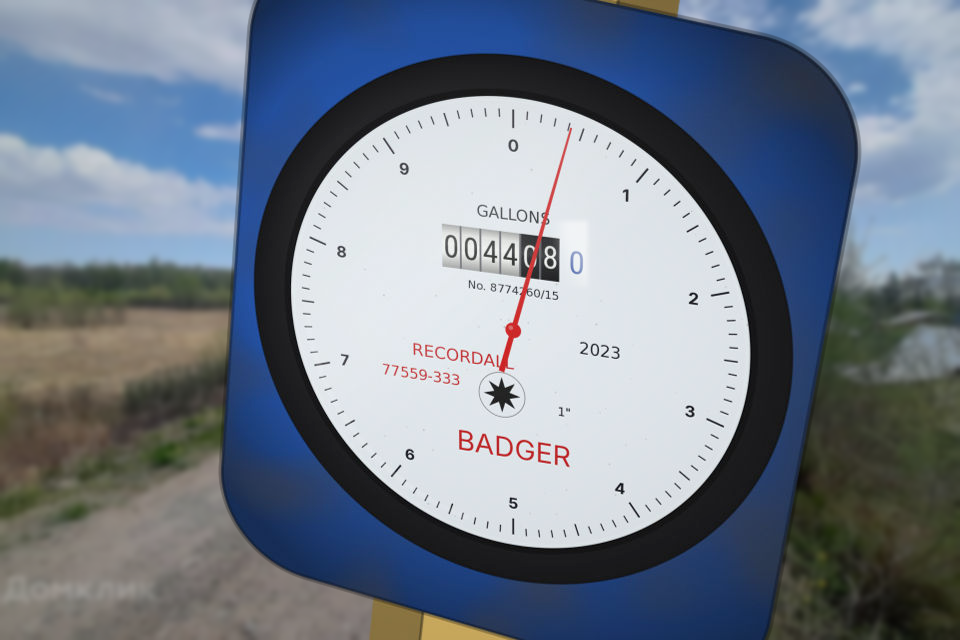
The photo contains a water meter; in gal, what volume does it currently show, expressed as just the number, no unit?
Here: 44080.4
